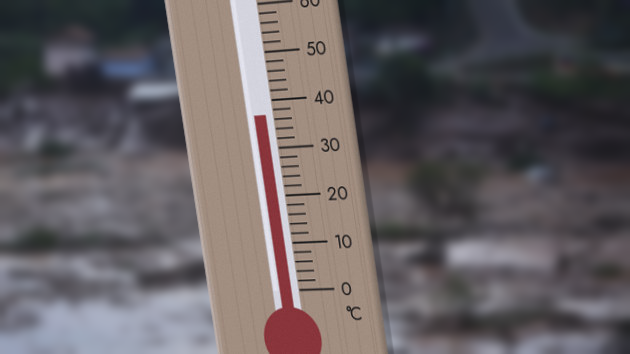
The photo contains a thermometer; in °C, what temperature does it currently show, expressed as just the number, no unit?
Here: 37
